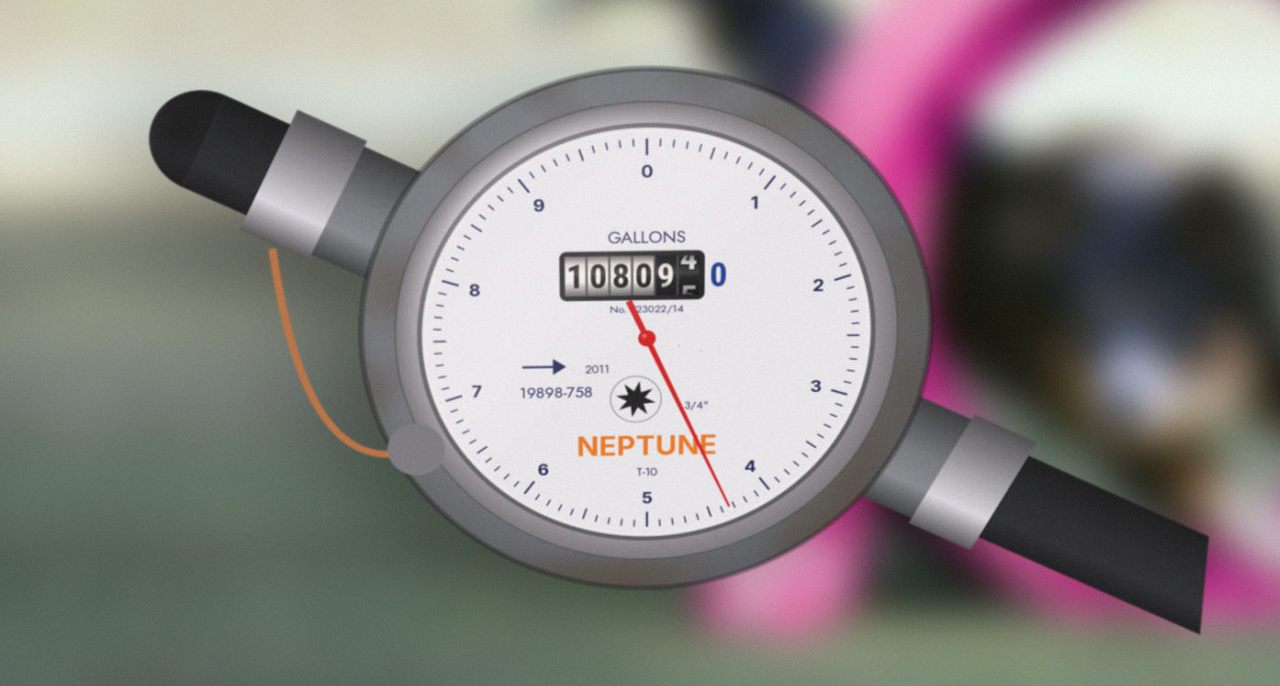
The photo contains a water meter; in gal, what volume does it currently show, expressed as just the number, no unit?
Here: 1080944.3
